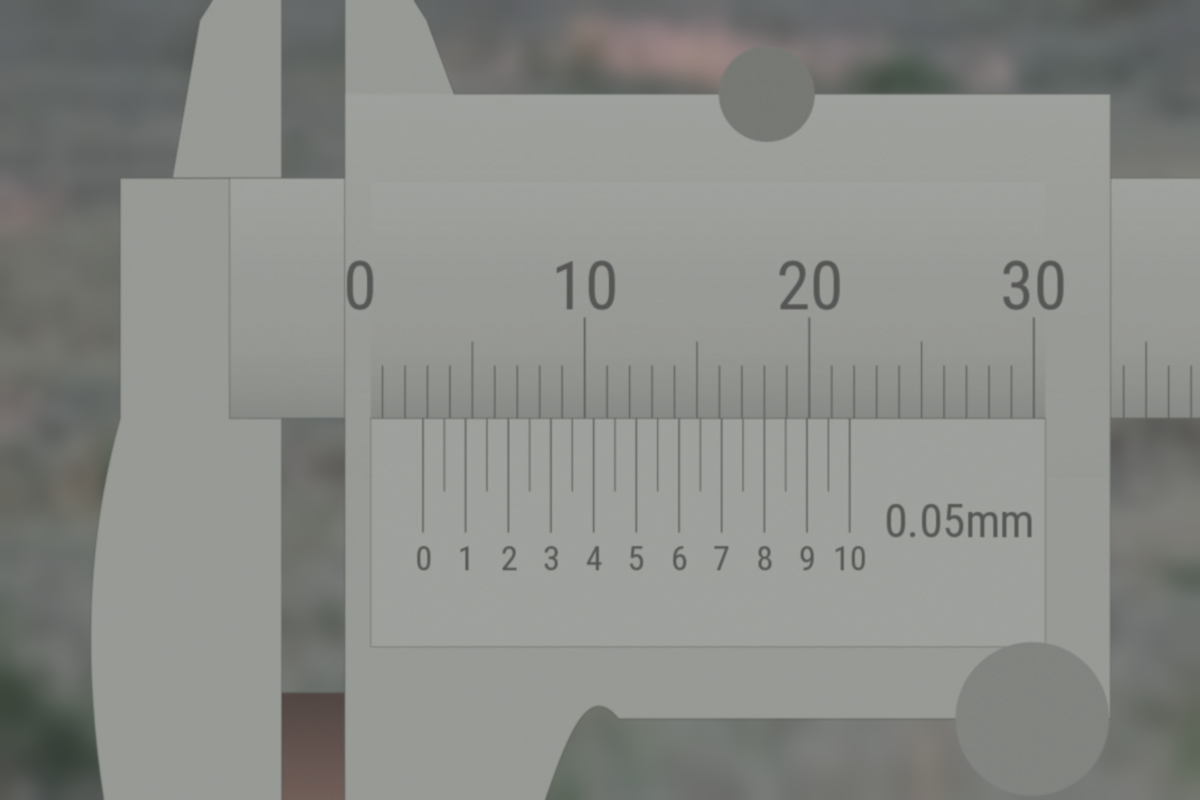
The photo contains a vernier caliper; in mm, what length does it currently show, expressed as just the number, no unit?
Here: 2.8
